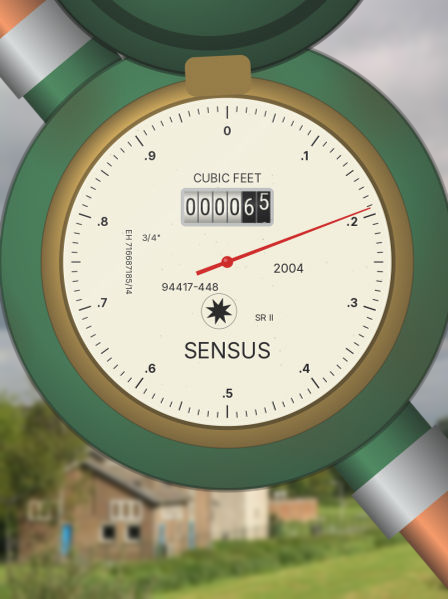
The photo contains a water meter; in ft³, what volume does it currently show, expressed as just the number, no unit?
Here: 65.19
